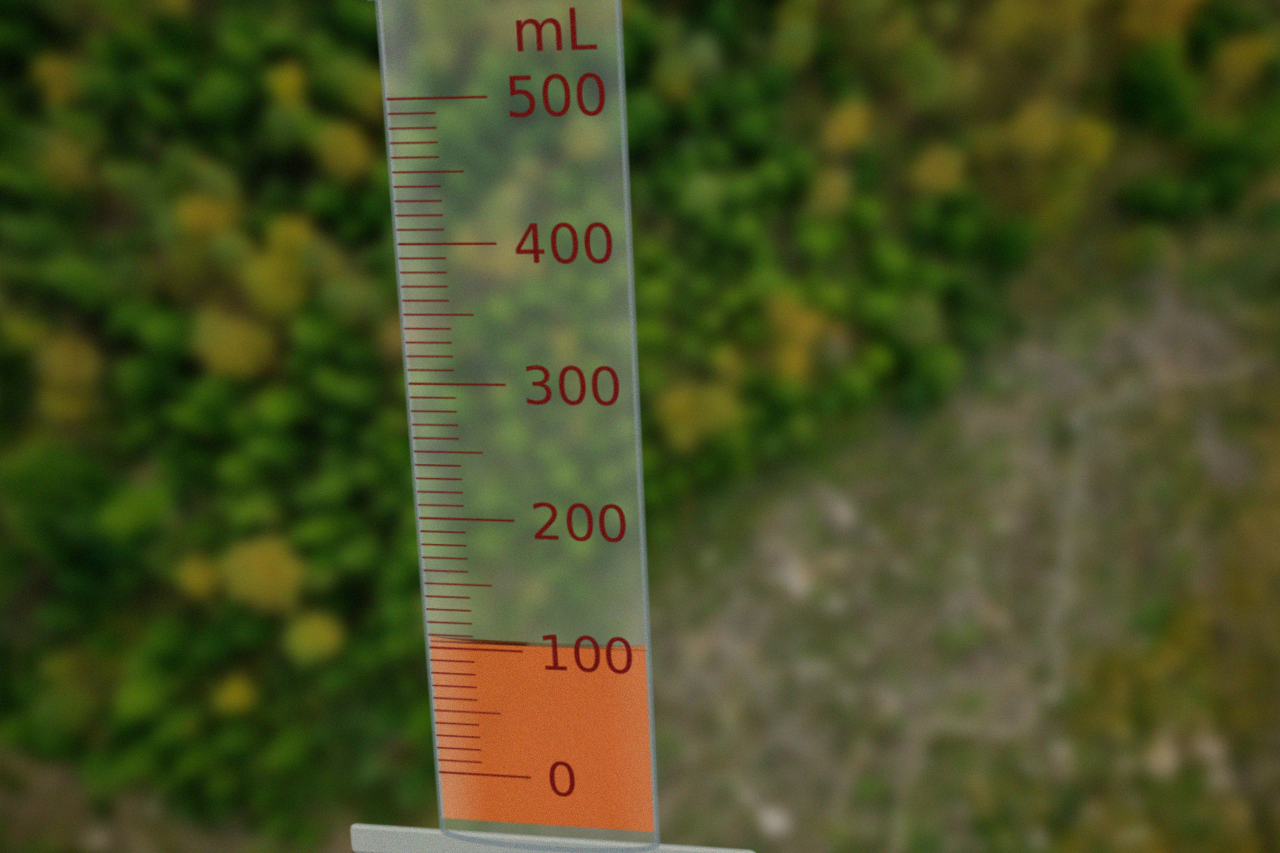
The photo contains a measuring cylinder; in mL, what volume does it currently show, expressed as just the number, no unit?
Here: 105
